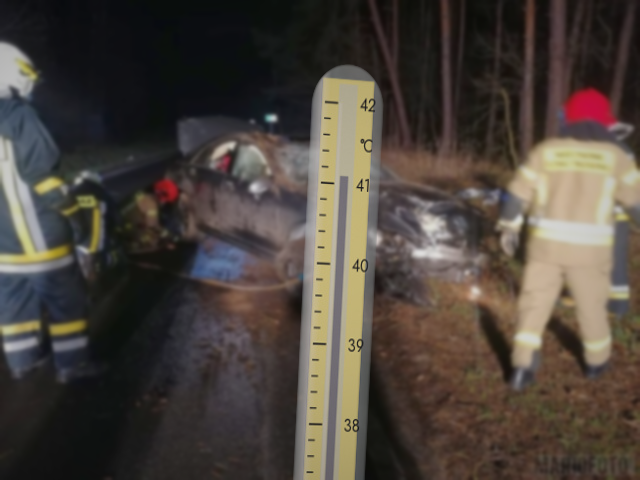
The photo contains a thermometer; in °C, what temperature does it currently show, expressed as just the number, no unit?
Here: 41.1
